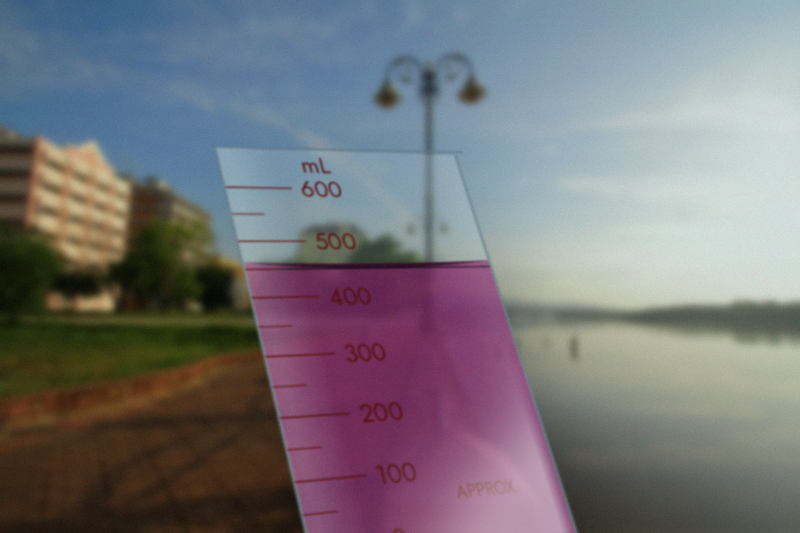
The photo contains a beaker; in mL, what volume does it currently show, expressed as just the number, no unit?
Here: 450
